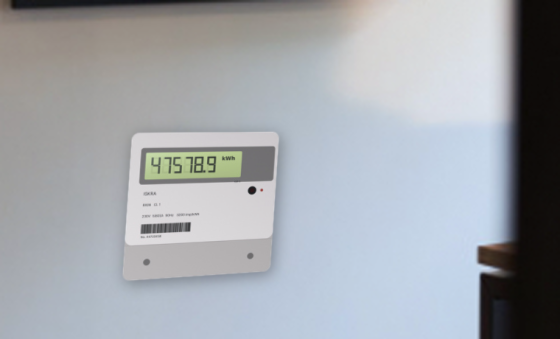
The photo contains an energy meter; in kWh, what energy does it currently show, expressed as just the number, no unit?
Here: 47578.9
